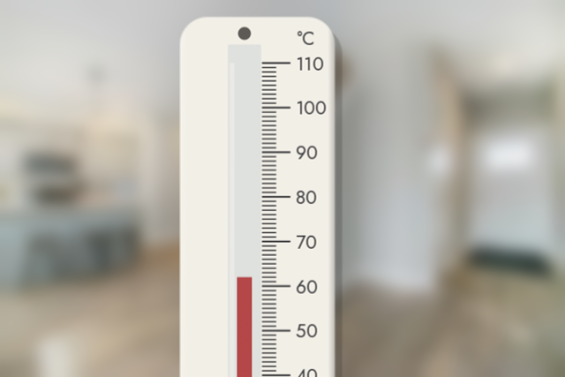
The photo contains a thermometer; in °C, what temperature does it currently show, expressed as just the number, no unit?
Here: 62
